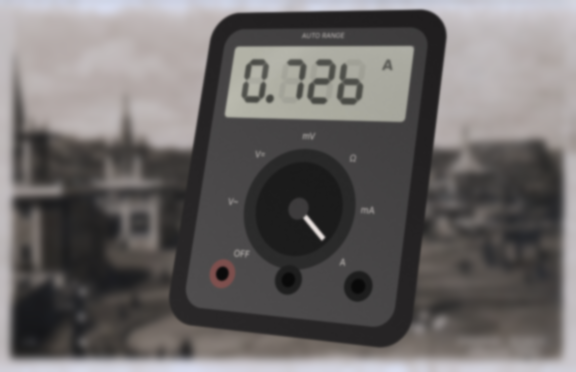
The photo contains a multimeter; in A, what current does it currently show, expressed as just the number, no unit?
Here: 0.726
